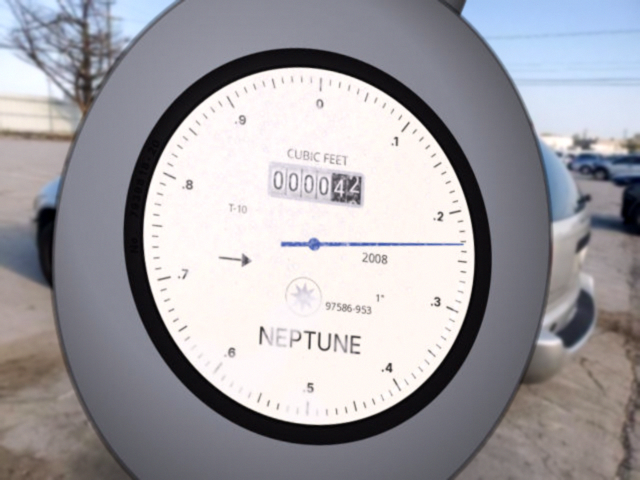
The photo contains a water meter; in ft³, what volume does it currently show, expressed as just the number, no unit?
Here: 42.23
